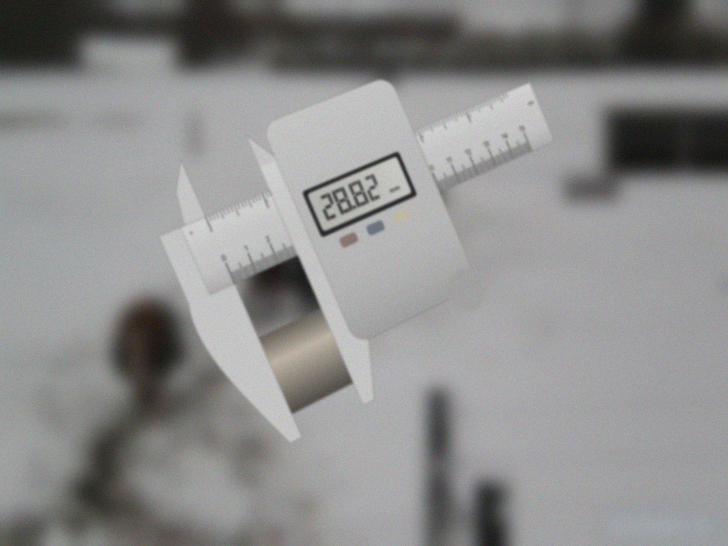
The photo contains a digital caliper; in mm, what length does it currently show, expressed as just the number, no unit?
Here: 28.82
